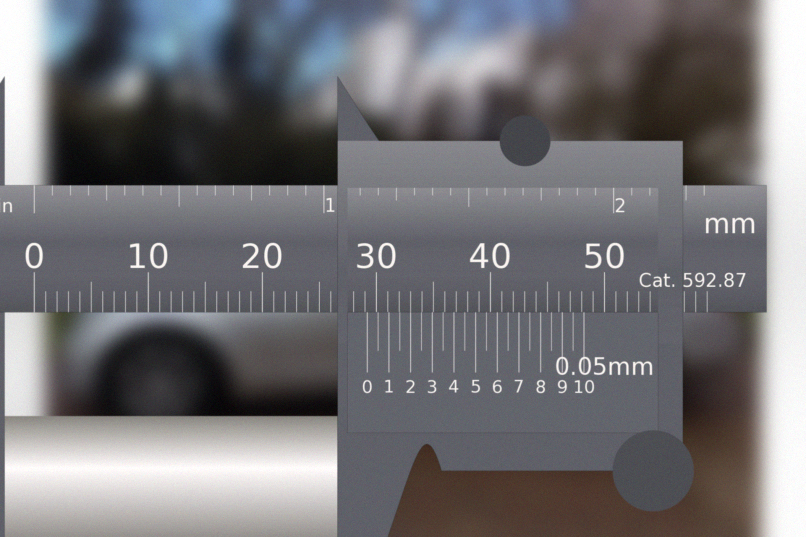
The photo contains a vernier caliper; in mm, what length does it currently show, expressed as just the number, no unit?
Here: 29.2
